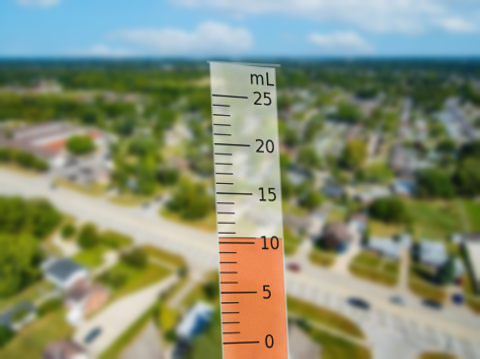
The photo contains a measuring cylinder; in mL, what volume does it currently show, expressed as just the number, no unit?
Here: 10.5
